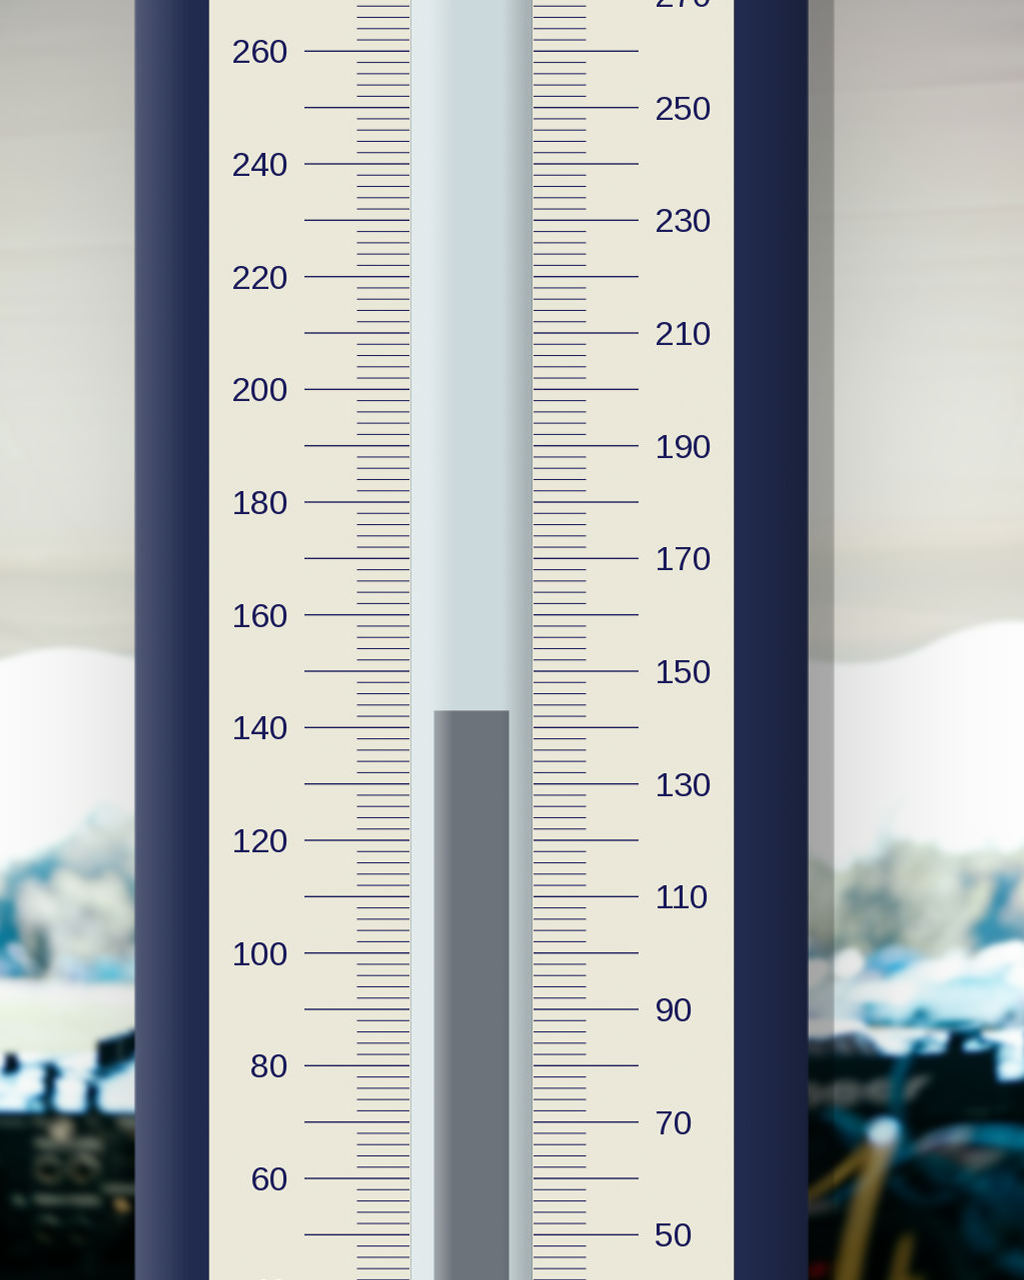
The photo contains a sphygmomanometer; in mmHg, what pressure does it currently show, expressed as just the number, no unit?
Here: 143
